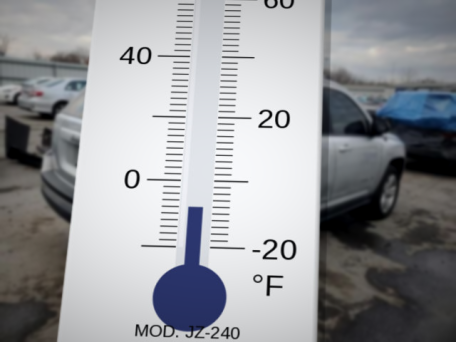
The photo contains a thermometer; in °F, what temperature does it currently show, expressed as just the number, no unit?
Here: -8
